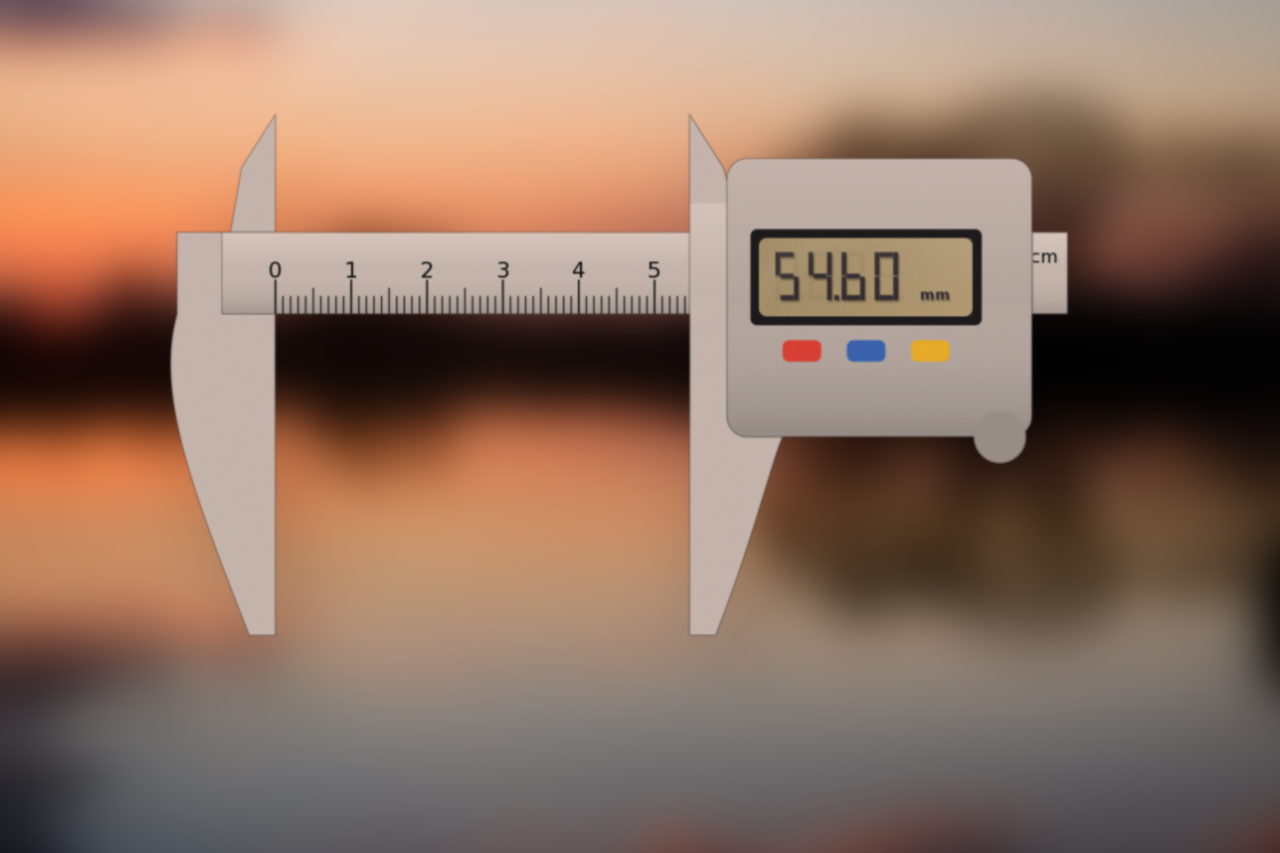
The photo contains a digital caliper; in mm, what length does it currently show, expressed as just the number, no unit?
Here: 54.60
